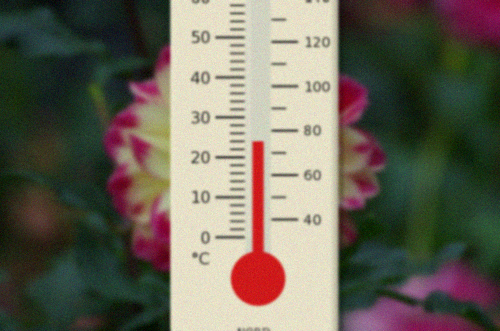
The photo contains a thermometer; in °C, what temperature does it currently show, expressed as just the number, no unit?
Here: 24
